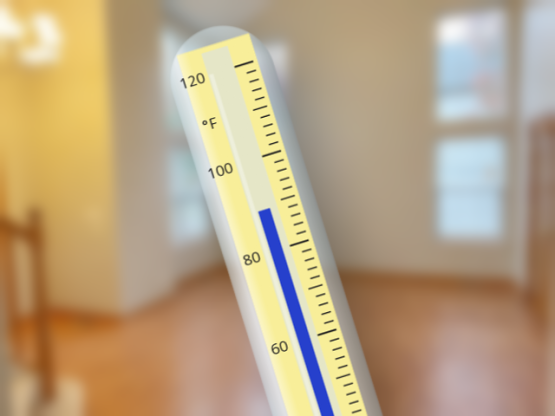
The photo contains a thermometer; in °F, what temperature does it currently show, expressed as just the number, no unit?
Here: 89
